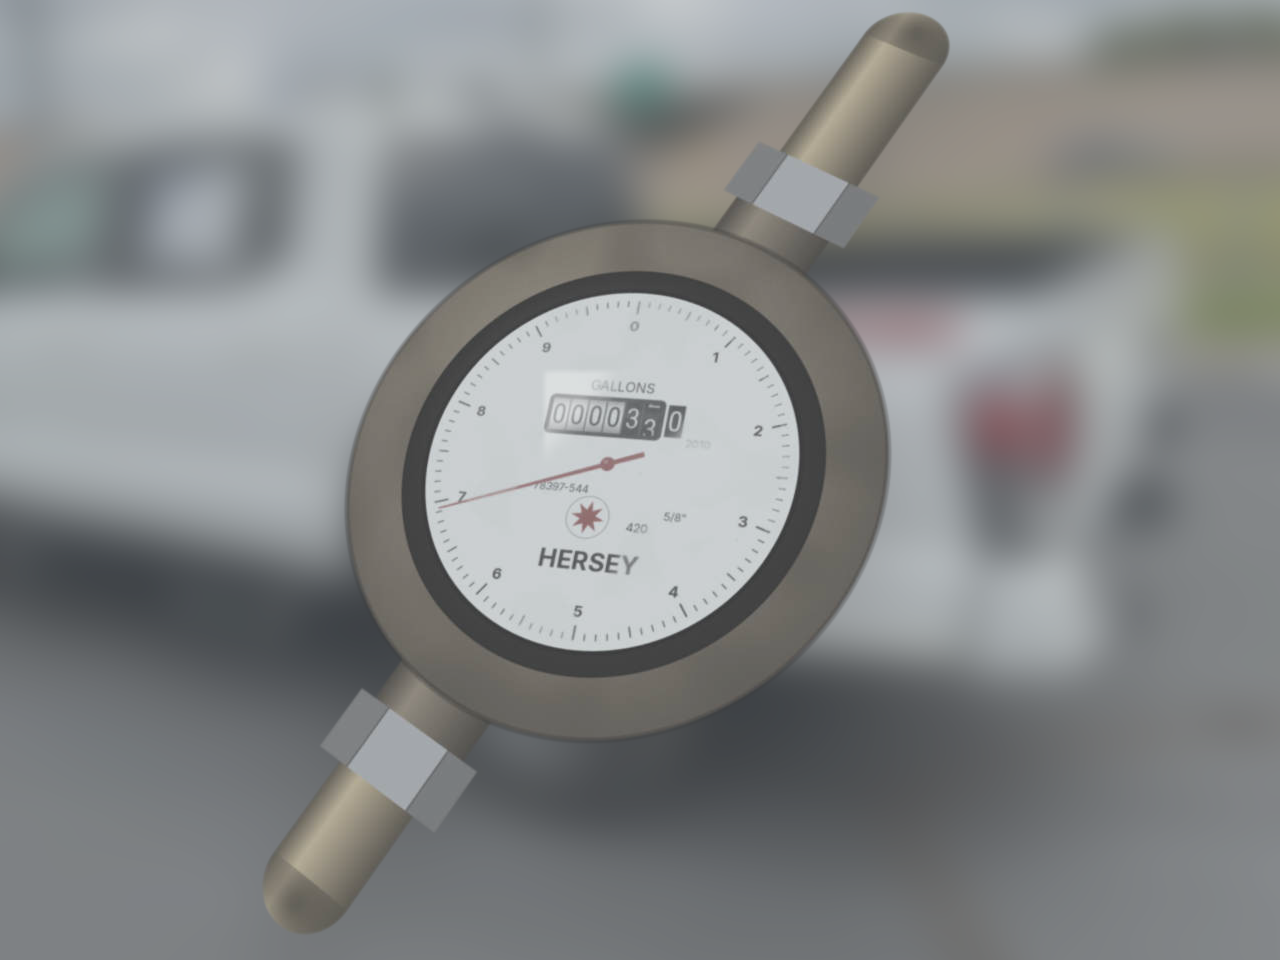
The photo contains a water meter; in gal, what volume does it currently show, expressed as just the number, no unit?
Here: 326.9
